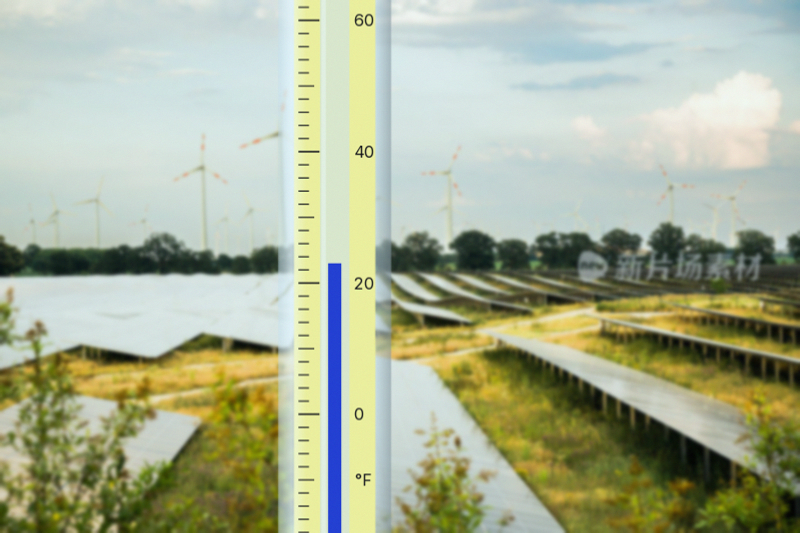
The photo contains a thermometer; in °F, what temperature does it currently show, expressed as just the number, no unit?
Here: 23
